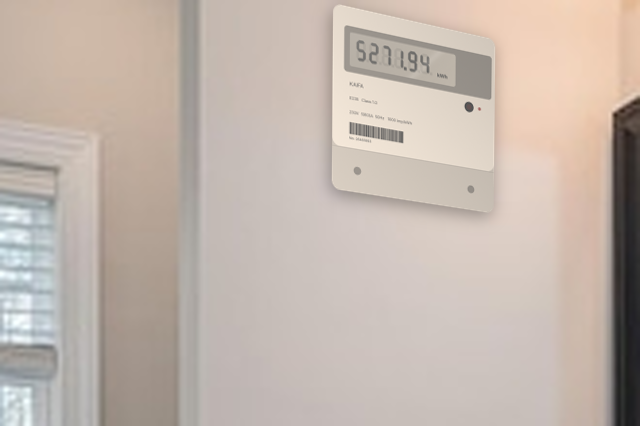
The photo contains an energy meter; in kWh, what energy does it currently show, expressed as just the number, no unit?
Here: 5271.94
